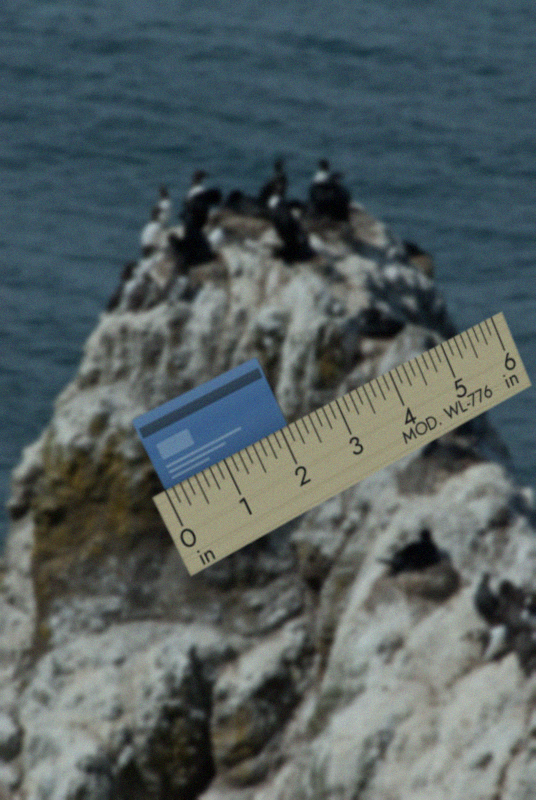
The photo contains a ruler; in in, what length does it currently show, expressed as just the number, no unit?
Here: 2.125
